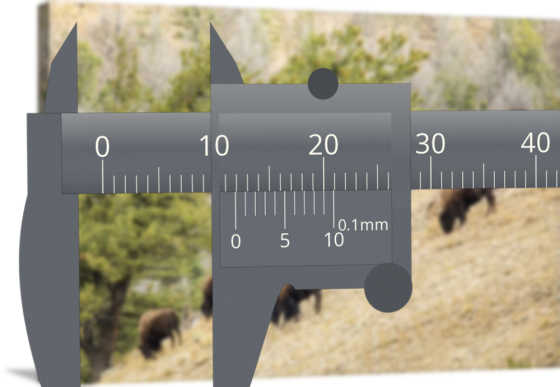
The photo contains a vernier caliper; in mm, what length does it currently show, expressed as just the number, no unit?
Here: 11.9
